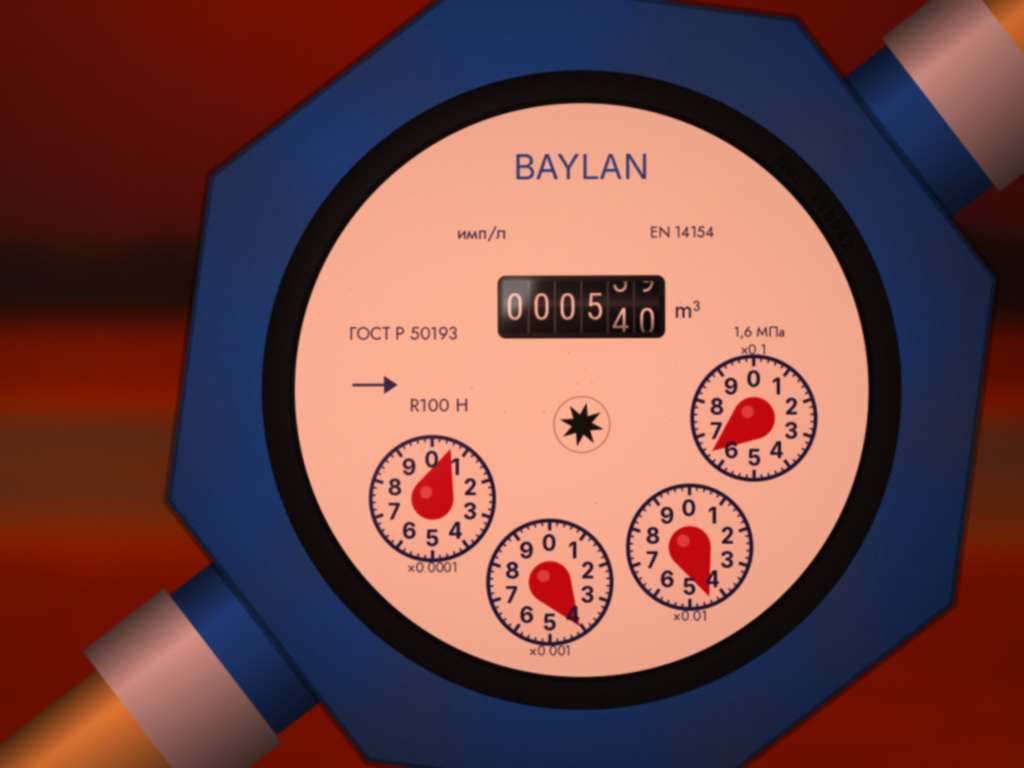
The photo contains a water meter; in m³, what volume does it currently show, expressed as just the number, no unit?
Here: 539.6440
